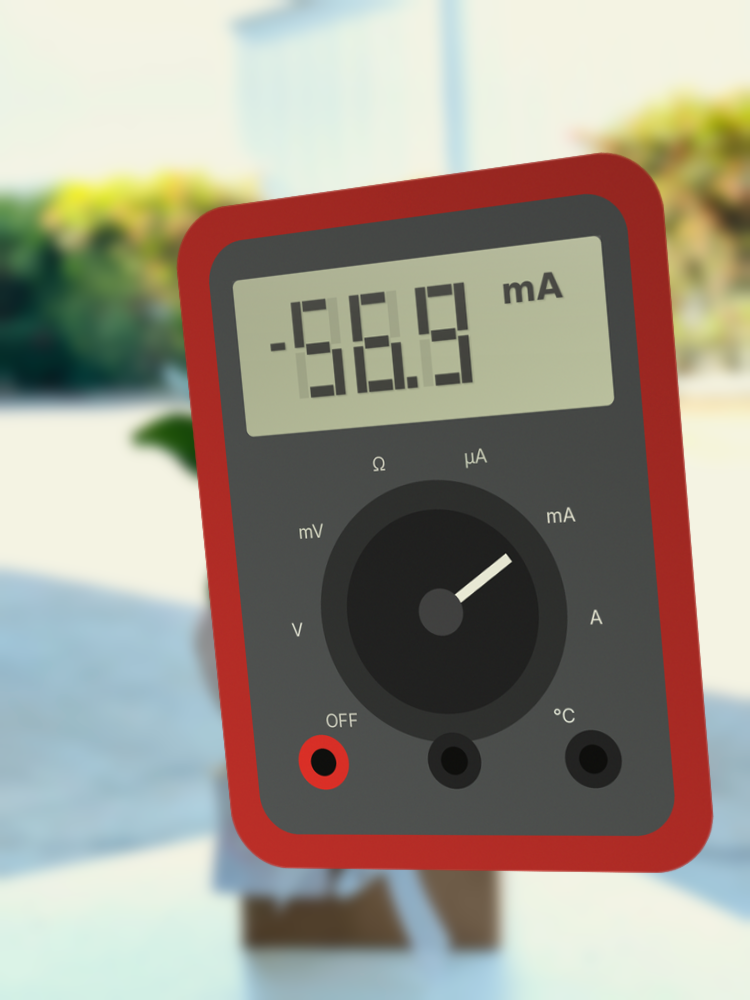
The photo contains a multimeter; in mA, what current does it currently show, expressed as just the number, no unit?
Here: -56.9
